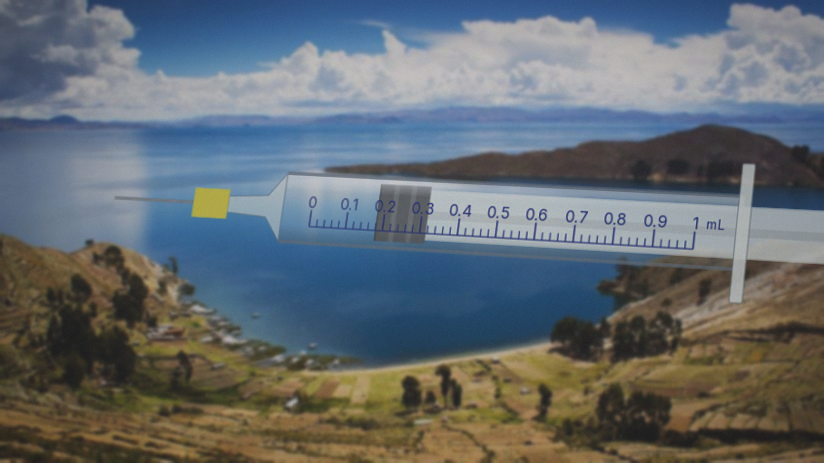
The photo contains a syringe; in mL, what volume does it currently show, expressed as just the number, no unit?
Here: 0.18
